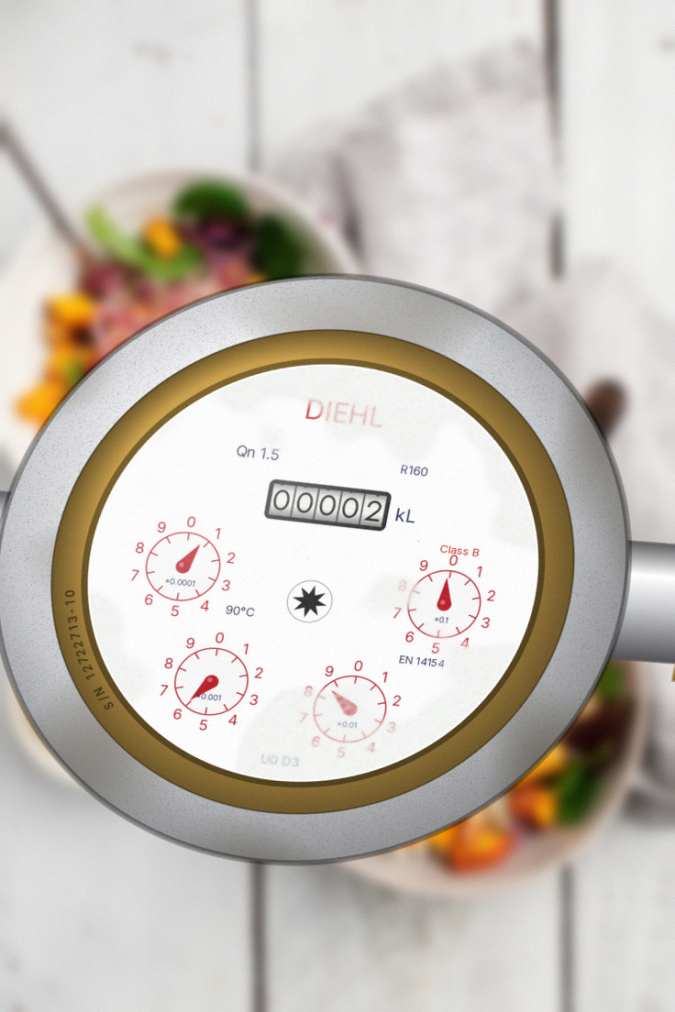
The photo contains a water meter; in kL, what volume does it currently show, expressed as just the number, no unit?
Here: 1.9860
